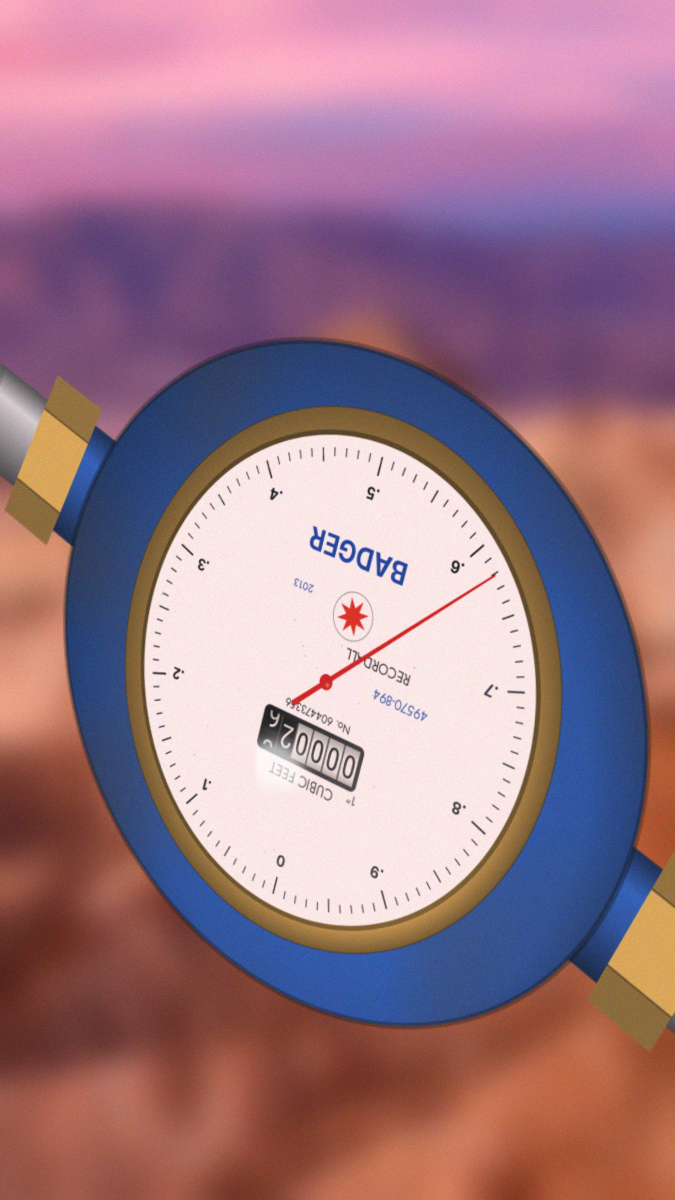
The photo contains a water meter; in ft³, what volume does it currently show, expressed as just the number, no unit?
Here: 25.62
